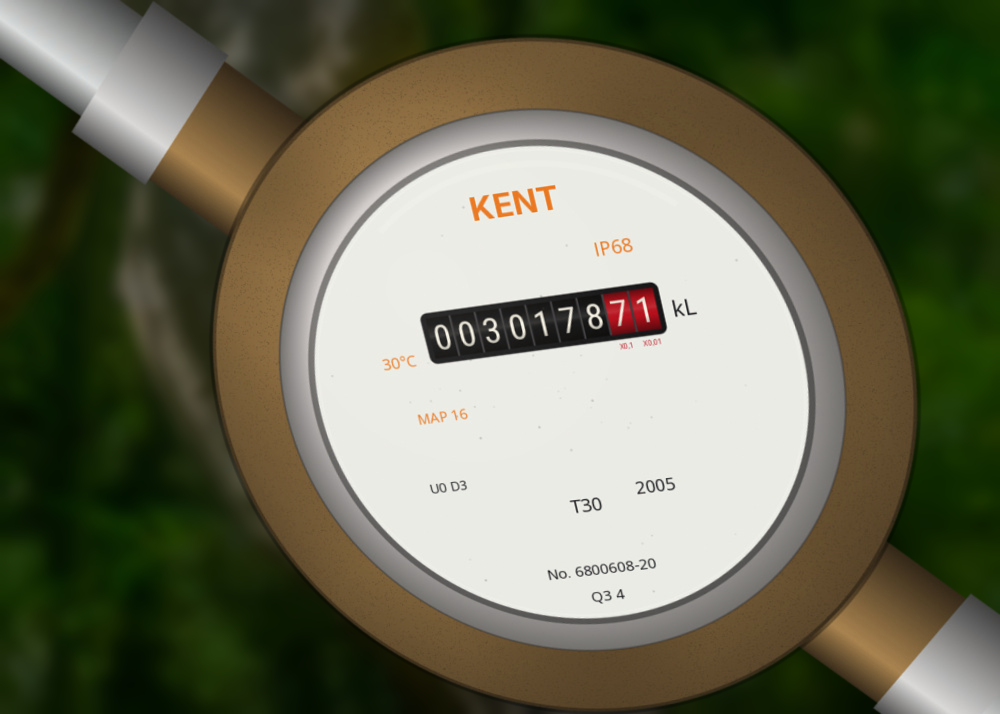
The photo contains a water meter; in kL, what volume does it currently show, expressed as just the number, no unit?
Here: 30178.71
